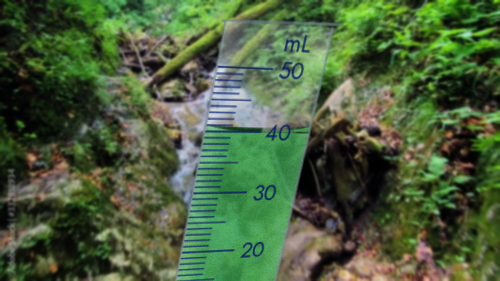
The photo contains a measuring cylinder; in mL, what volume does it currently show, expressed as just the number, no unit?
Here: 40
